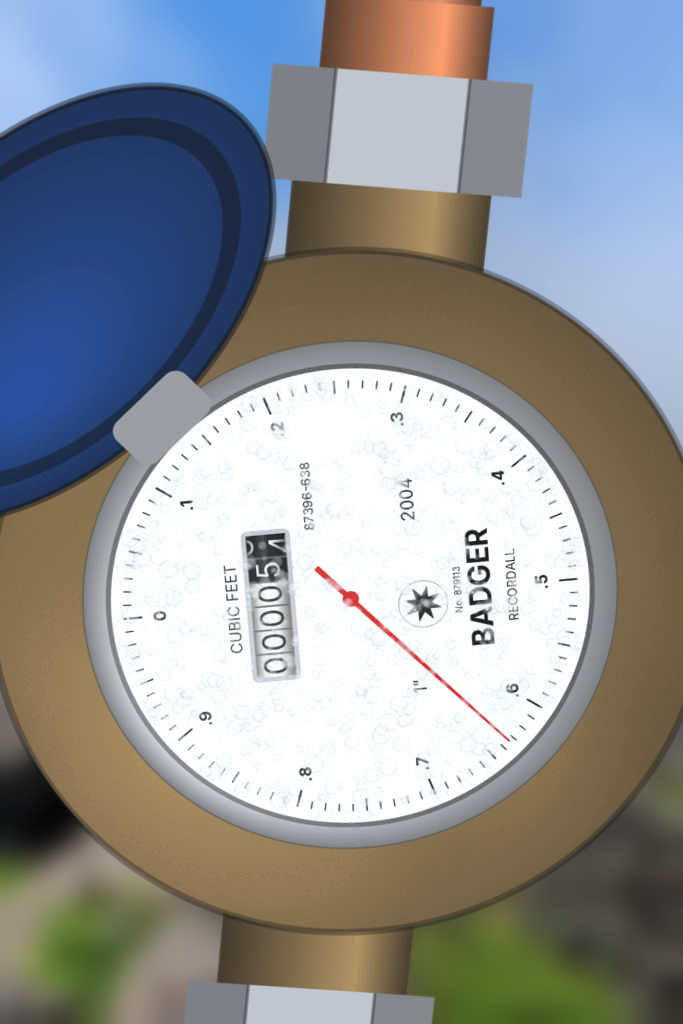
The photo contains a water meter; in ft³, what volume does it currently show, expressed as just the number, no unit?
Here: 53.63
